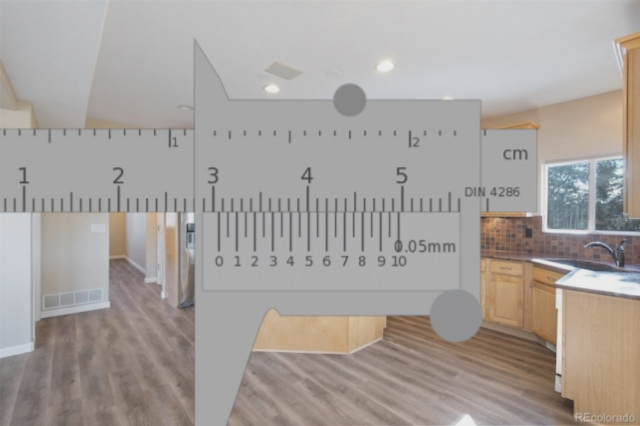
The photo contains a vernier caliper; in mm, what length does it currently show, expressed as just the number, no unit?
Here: 30.6
